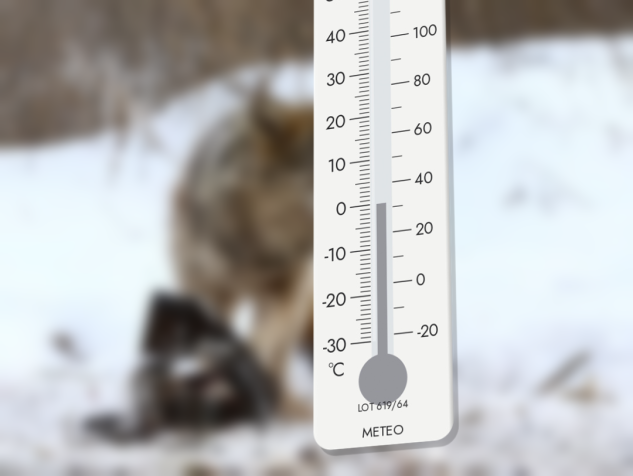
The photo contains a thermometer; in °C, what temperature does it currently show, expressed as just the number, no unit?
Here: 0
